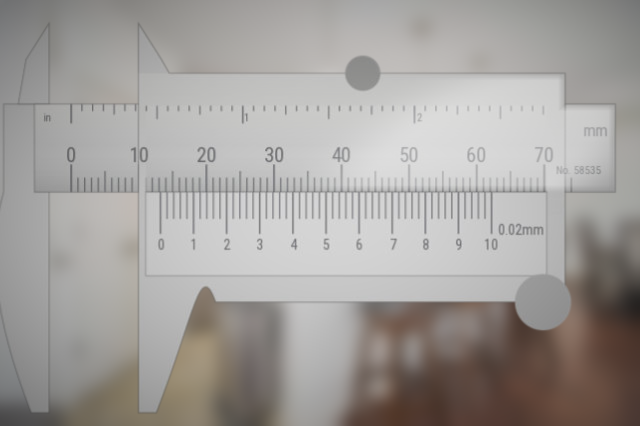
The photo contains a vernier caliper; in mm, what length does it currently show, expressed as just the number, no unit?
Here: 13.2
